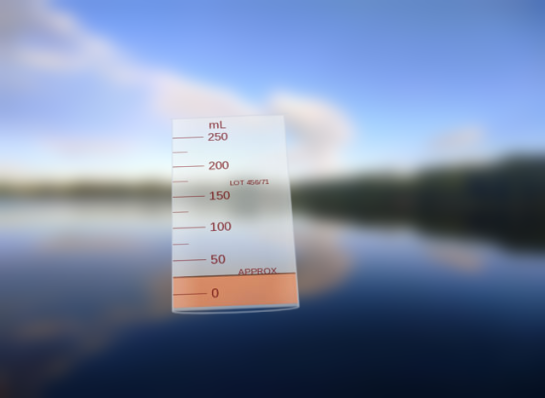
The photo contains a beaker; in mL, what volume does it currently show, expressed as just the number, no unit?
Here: 25
